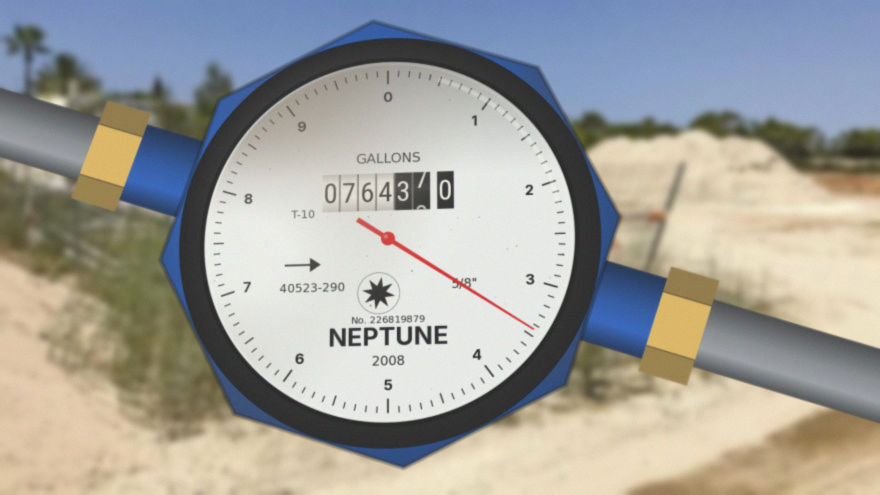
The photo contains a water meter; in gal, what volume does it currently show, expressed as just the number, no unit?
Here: 764373.4
